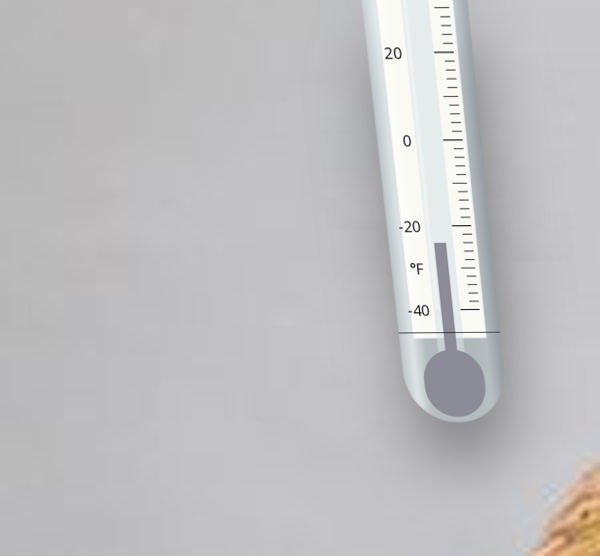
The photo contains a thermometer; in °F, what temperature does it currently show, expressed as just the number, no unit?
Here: -24
